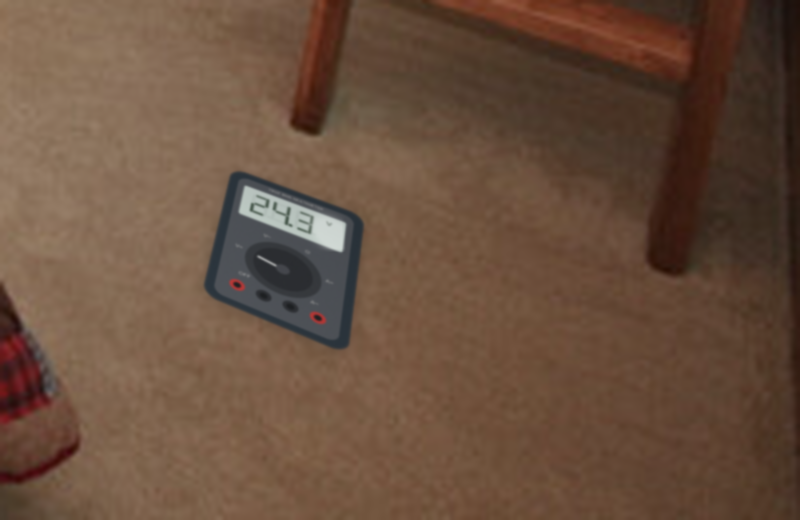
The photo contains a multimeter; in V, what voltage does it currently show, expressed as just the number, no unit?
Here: 24.3
